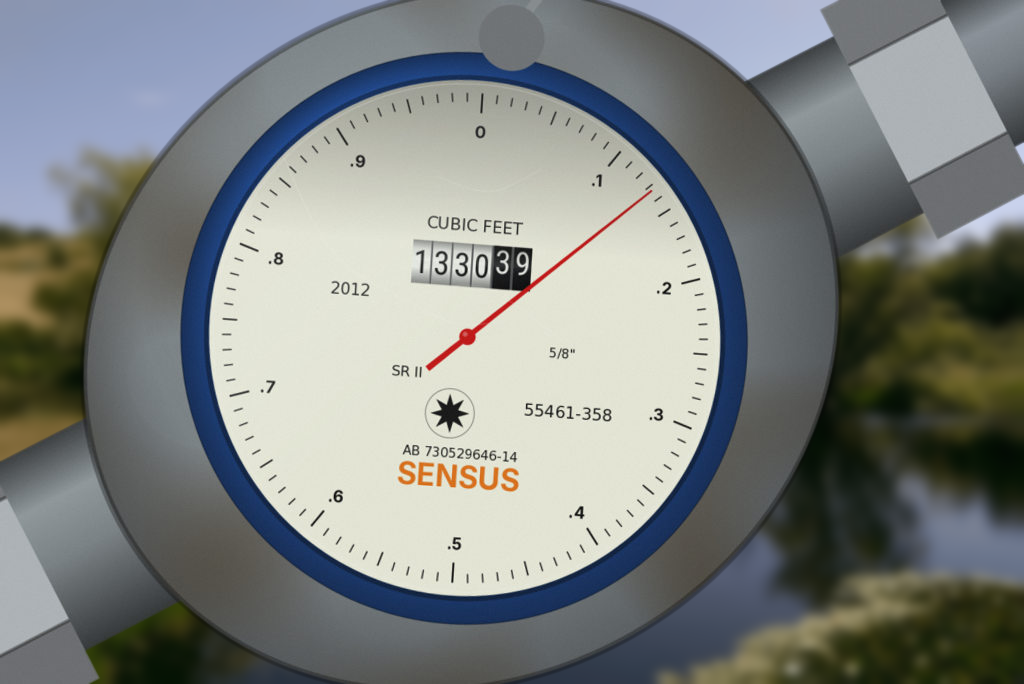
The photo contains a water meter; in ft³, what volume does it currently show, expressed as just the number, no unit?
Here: 133039.13
